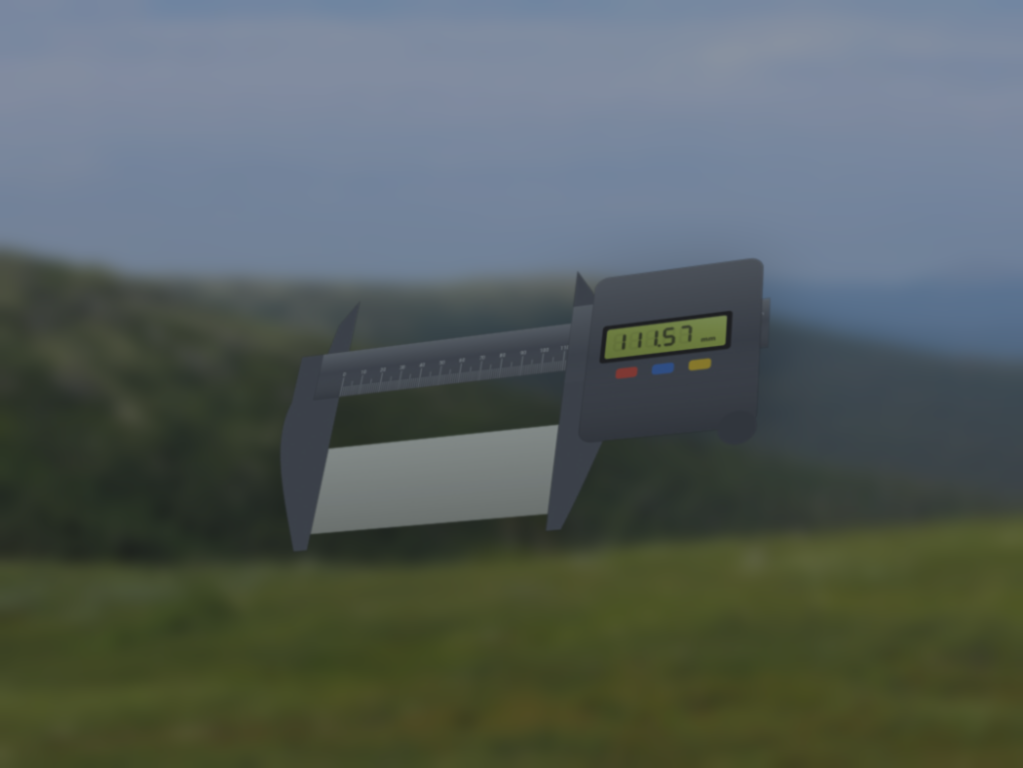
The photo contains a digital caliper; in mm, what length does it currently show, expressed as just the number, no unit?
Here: 111.57
